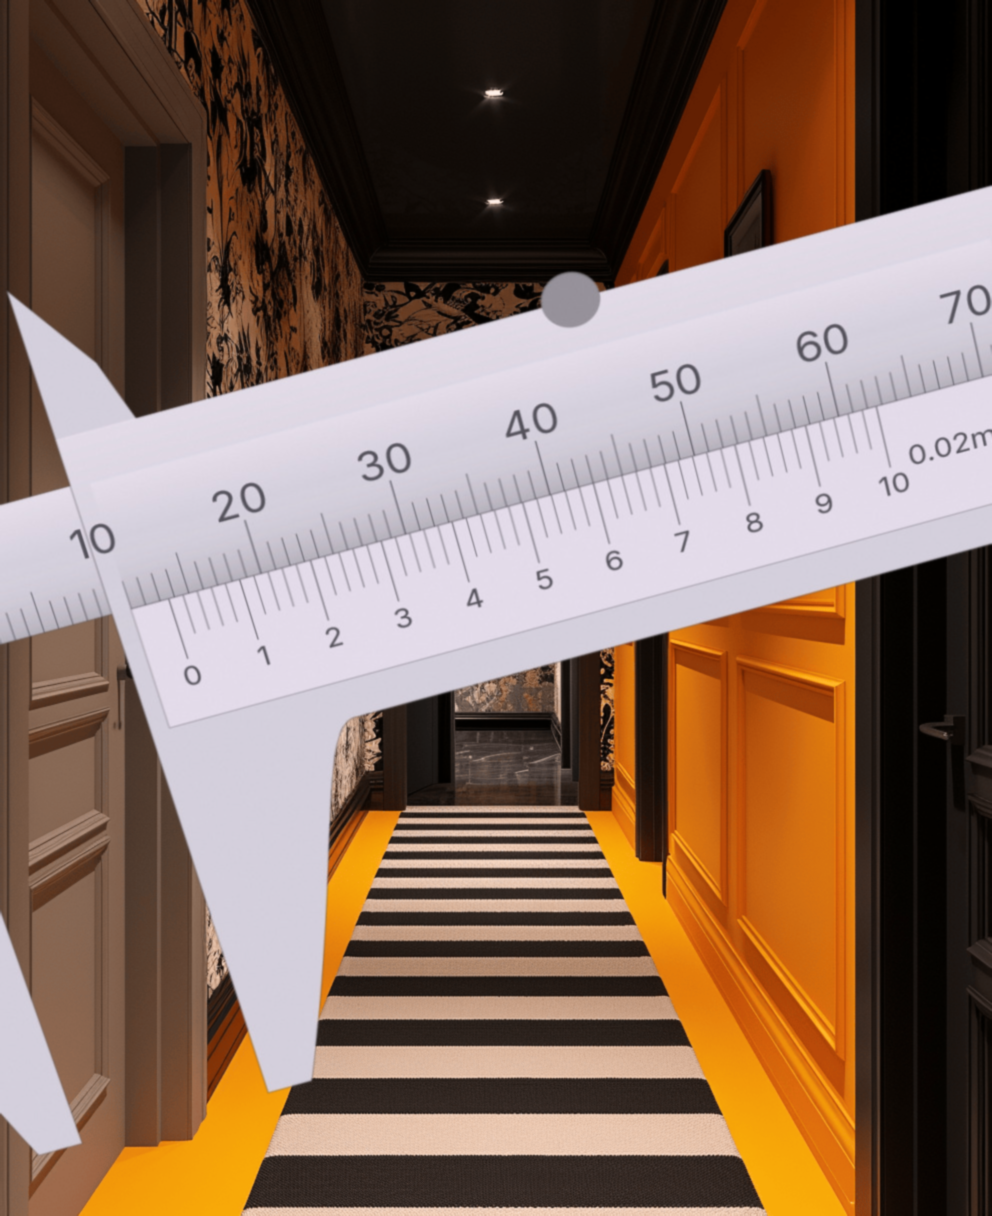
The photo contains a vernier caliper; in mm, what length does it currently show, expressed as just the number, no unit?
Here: 13.6
